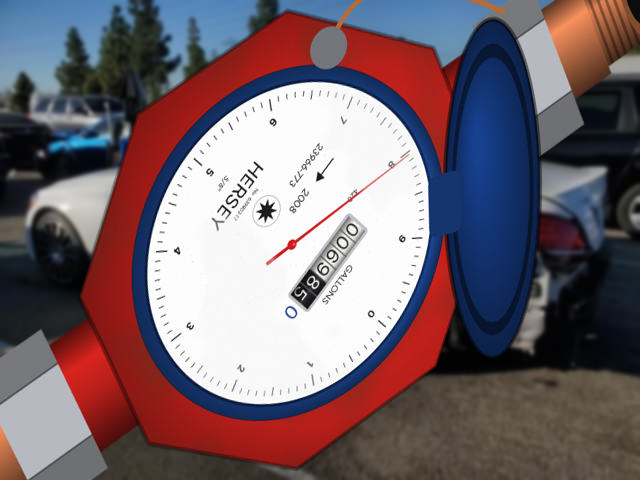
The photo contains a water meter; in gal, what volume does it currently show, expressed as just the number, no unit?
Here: 69848.0
